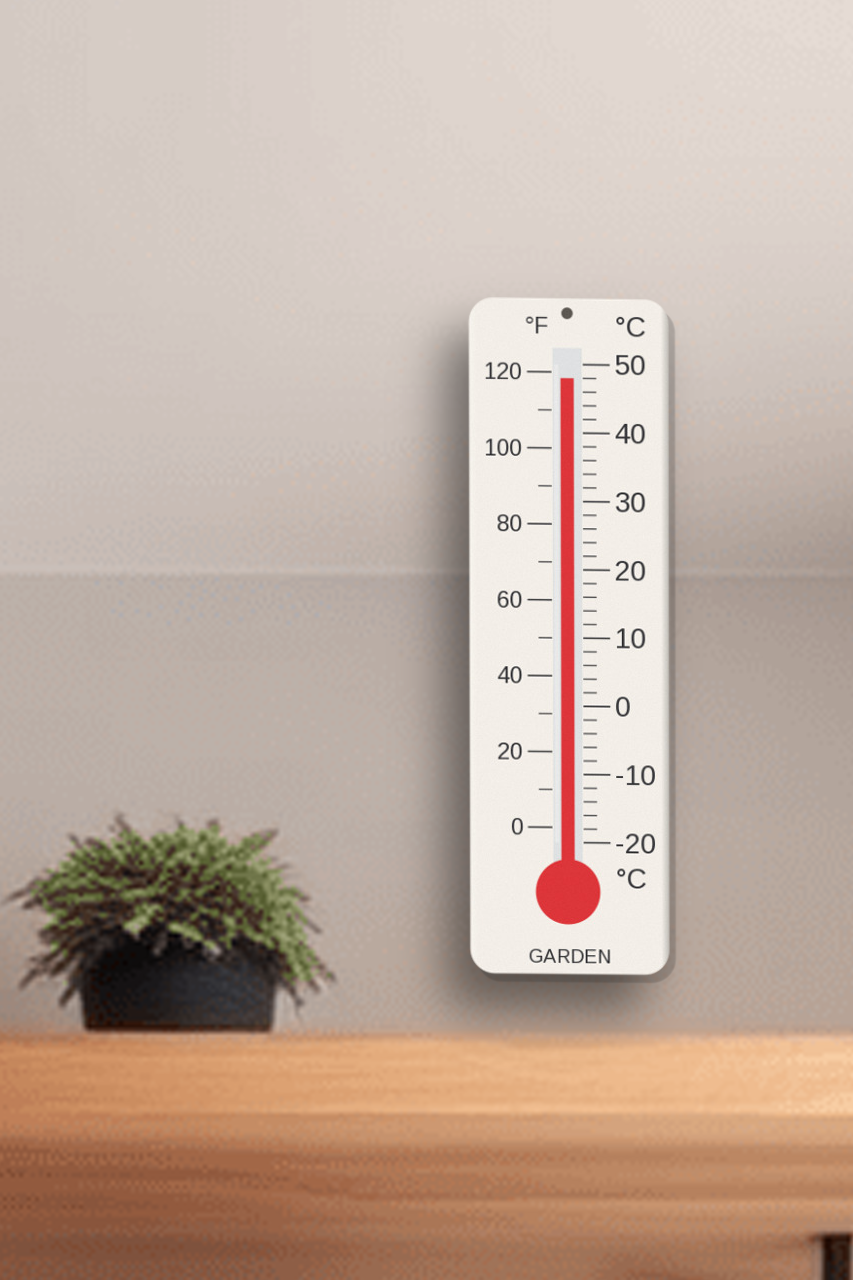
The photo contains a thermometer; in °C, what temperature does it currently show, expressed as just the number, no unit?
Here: 48
